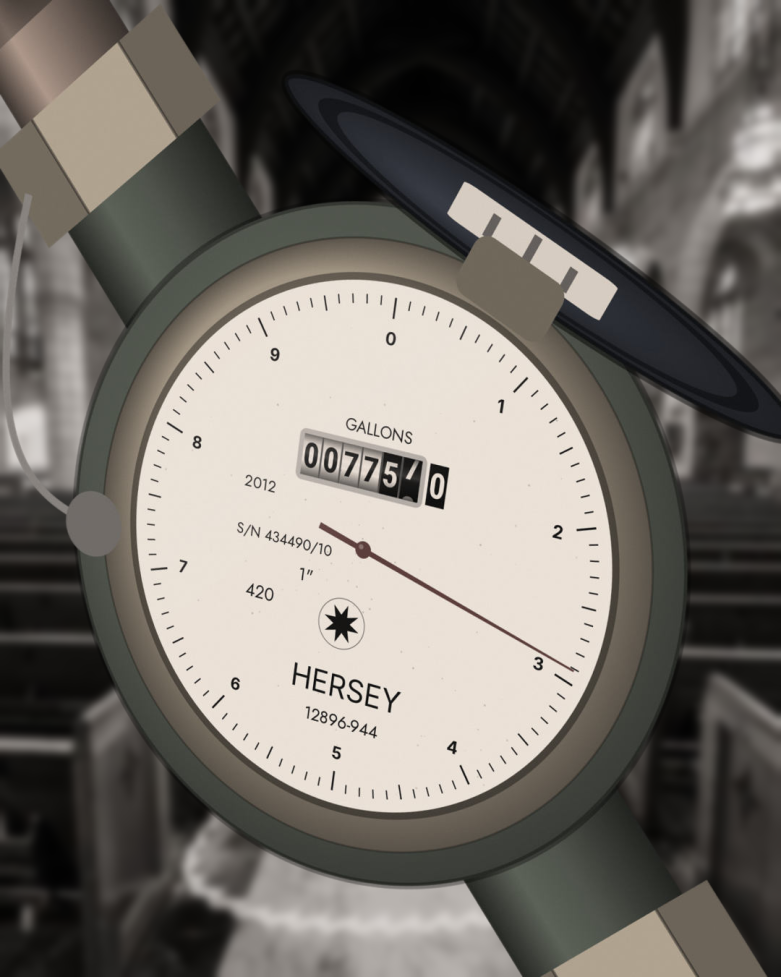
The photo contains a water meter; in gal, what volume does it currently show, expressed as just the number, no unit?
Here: 77572.9
